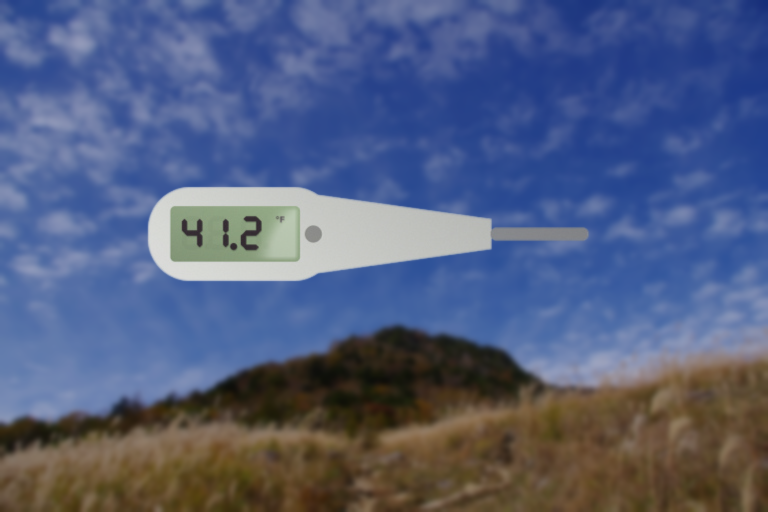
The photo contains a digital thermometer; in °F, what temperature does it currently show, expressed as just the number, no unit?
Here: 41.2
